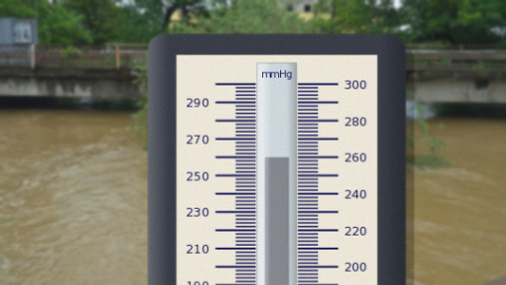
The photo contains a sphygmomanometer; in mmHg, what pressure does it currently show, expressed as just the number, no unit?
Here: 260
